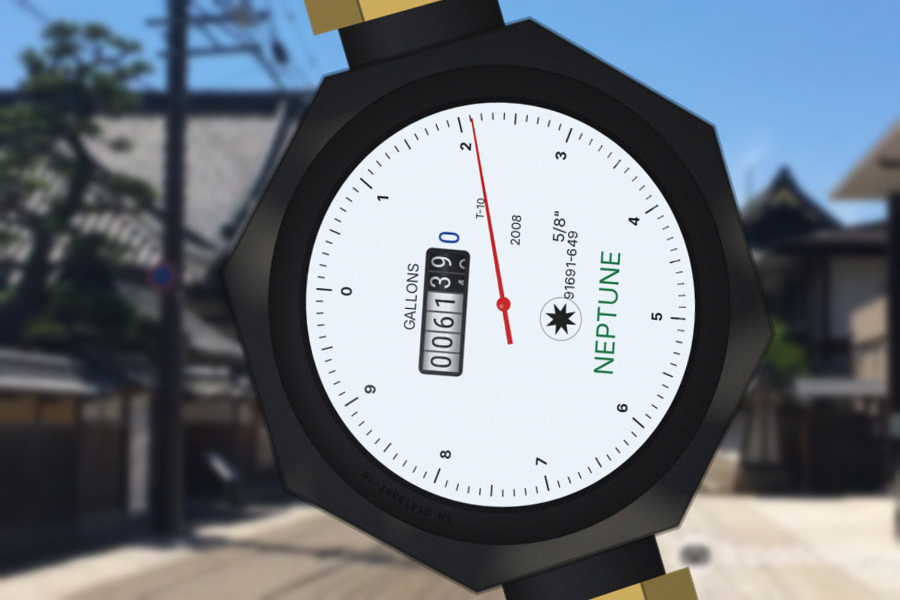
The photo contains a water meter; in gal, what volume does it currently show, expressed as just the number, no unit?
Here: 61392.1
